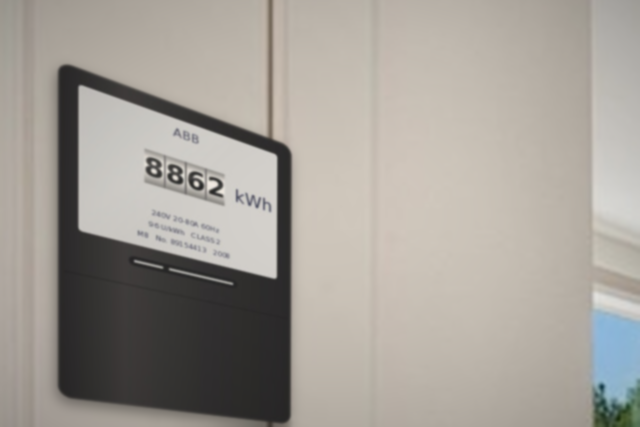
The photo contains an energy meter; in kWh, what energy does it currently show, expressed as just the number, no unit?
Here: 8862
